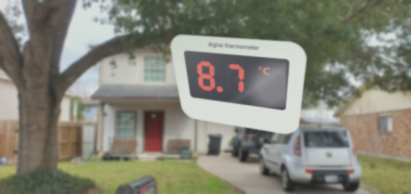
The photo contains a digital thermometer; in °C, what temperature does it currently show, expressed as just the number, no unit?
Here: 8.7
